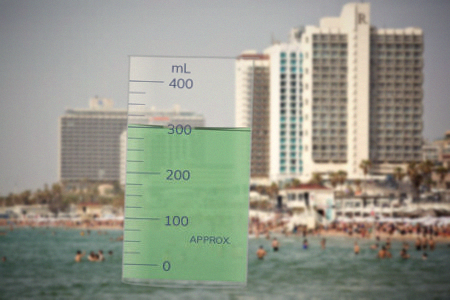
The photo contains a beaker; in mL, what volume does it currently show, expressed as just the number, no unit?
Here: 300
